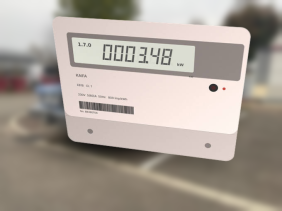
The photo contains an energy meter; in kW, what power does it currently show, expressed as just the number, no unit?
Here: 3.48
